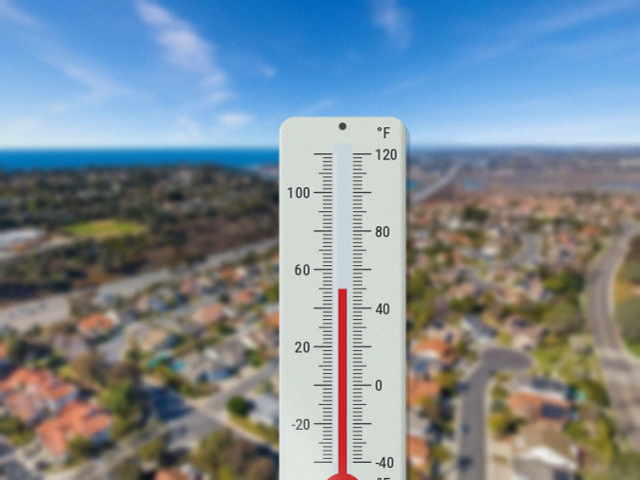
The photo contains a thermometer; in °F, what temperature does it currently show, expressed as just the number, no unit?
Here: 50
